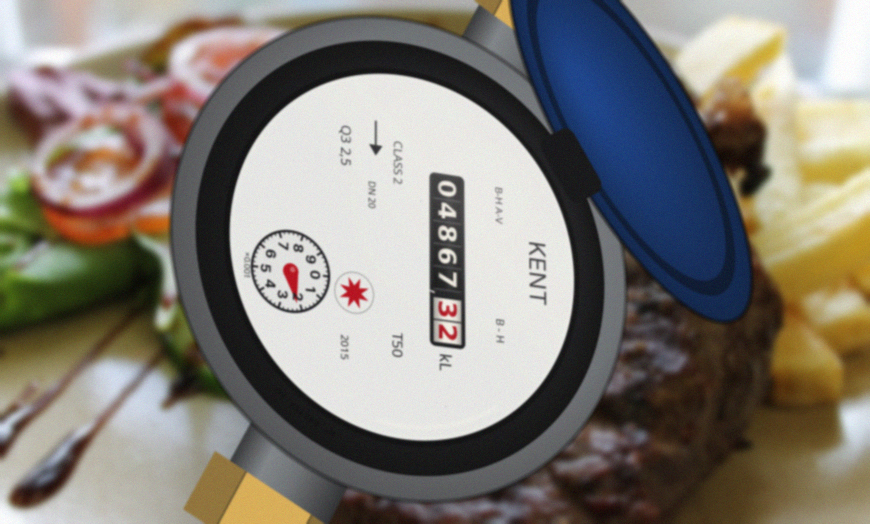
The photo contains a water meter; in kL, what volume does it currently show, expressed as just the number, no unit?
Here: 4867.322
